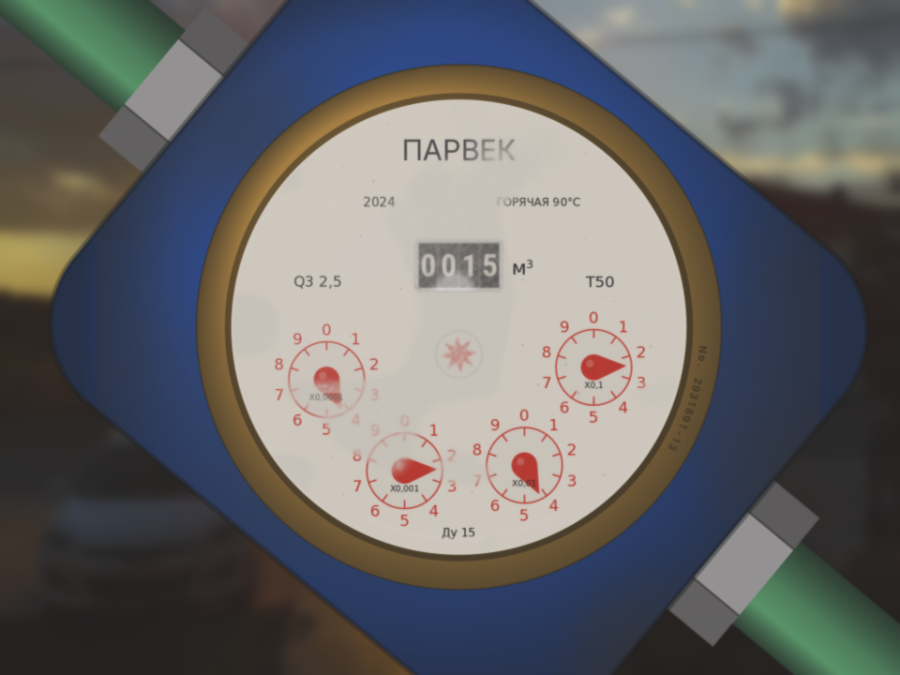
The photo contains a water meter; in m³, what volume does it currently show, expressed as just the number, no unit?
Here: 15.2424
